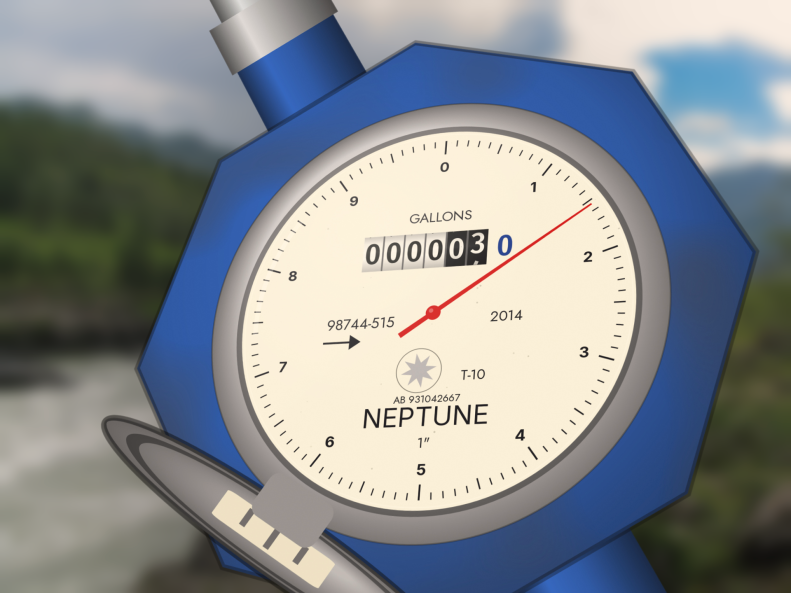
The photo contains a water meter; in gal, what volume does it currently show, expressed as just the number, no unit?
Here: 31.5
